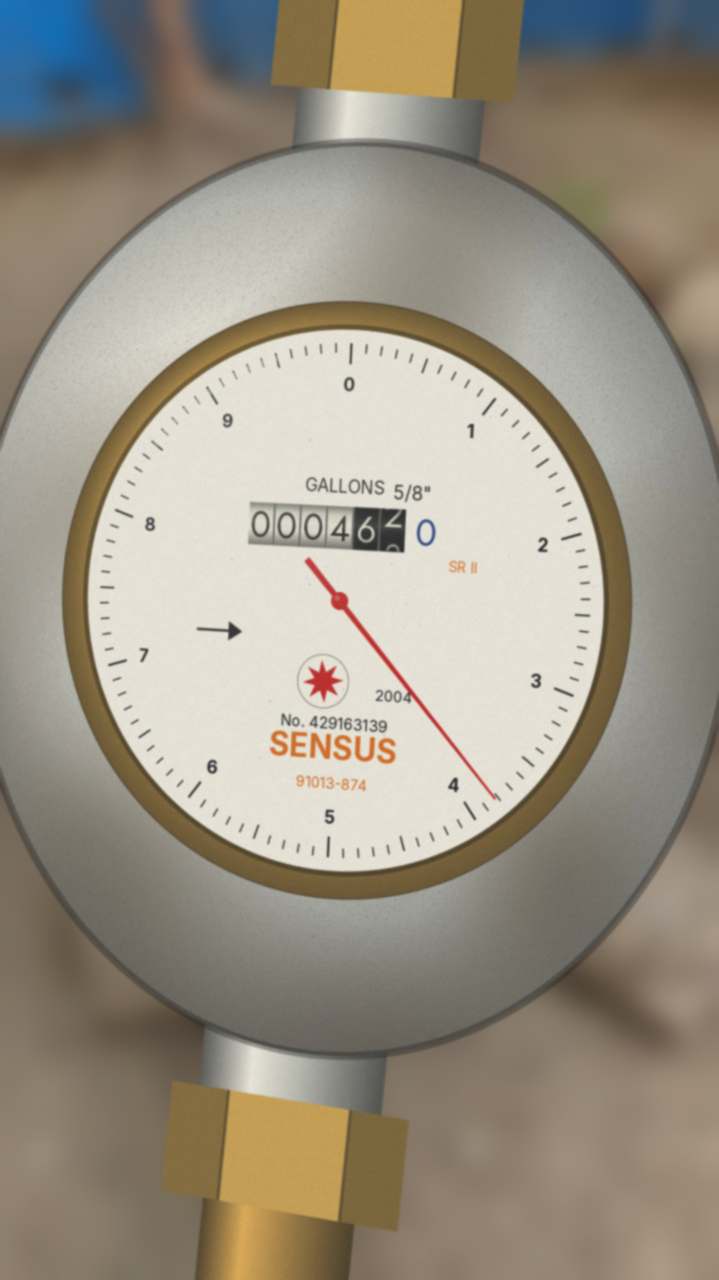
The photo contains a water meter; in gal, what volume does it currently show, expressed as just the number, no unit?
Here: 4623.8
